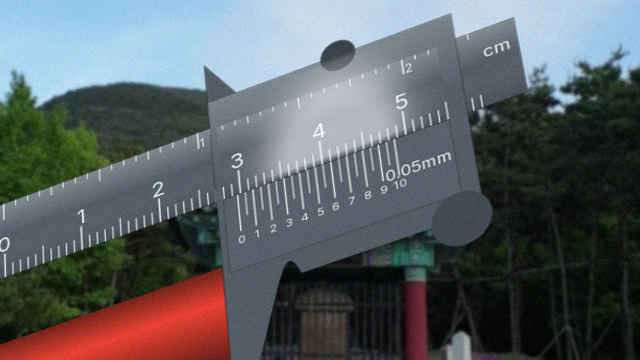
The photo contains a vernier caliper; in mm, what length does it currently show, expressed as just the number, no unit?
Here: 29.6
